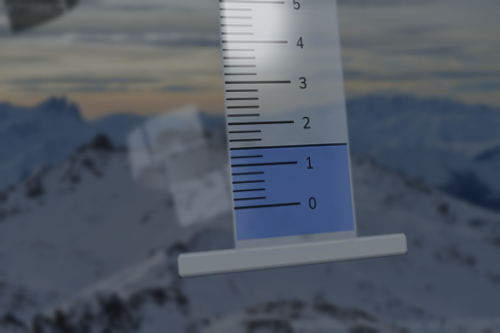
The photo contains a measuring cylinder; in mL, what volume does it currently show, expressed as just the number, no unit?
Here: 1.4
